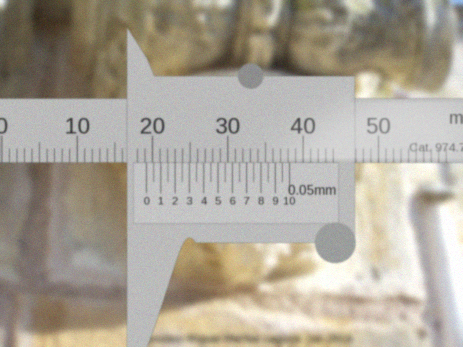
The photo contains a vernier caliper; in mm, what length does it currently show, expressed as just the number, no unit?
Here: 19.2
